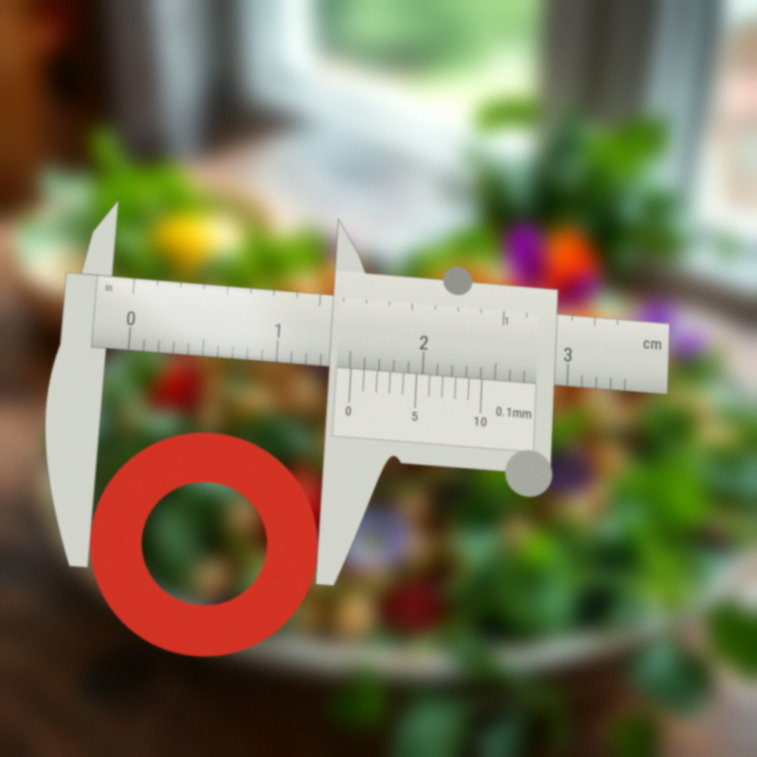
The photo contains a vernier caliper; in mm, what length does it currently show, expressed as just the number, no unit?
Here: 15.1
